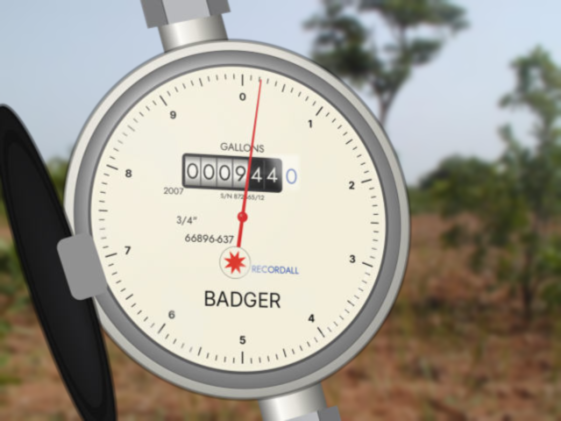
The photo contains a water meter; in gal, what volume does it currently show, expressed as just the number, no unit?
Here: 9440.2
